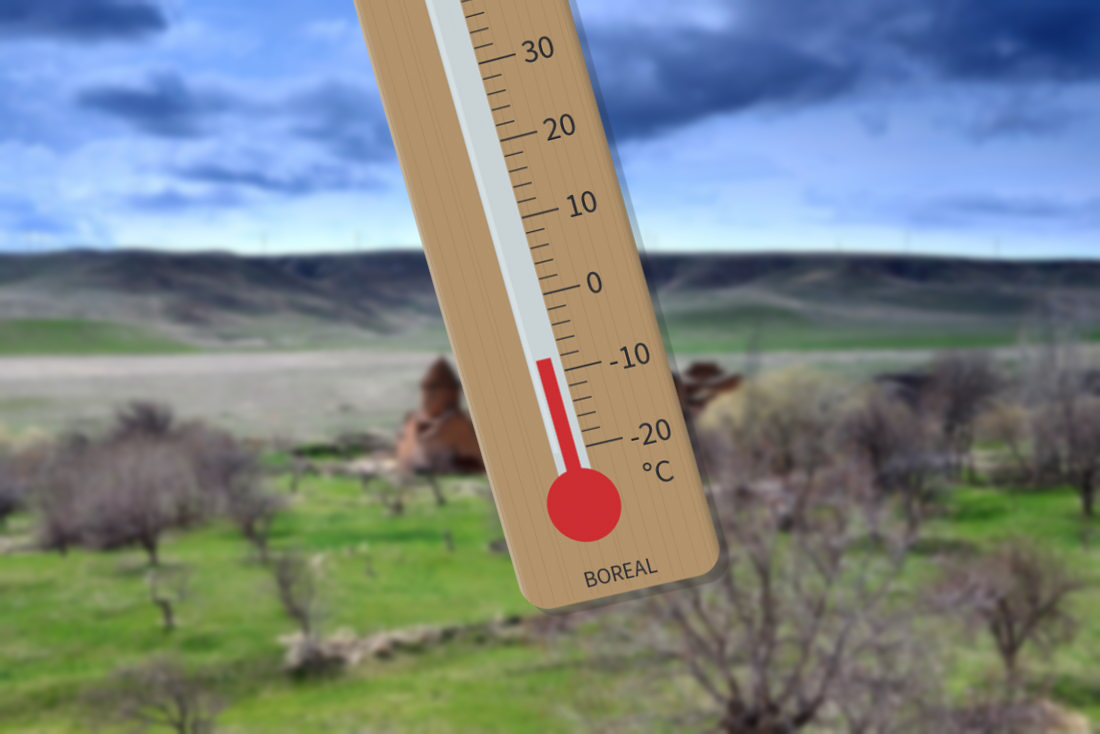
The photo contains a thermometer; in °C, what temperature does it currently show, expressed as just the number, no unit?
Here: -8
